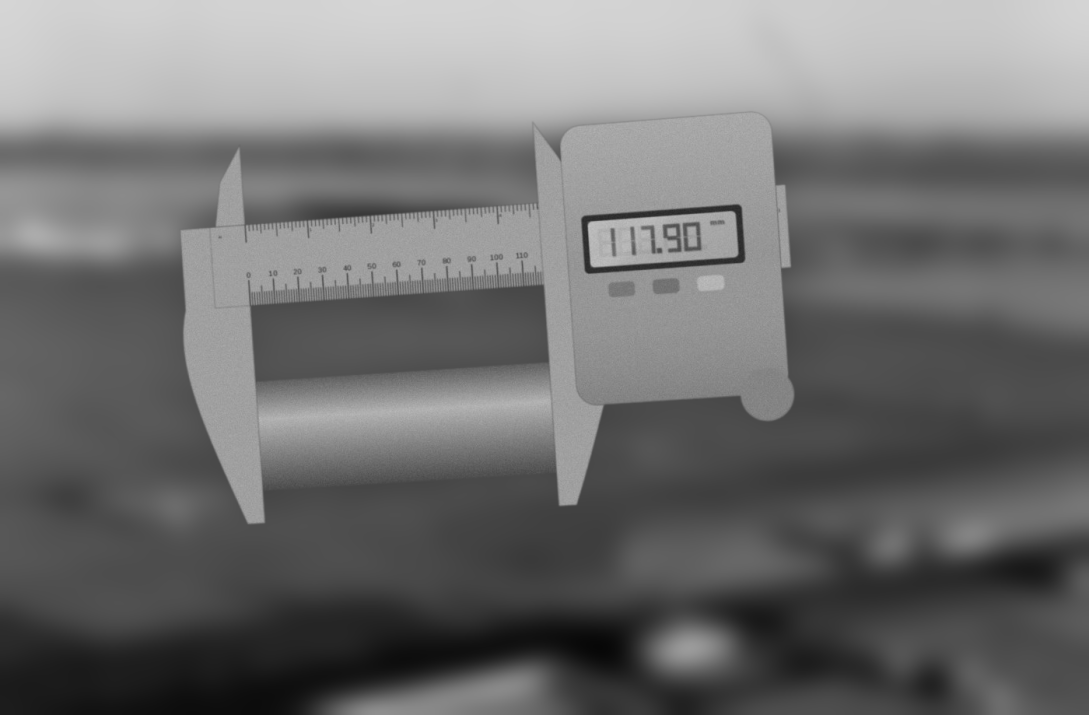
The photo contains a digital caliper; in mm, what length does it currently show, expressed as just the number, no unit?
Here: 117.90
